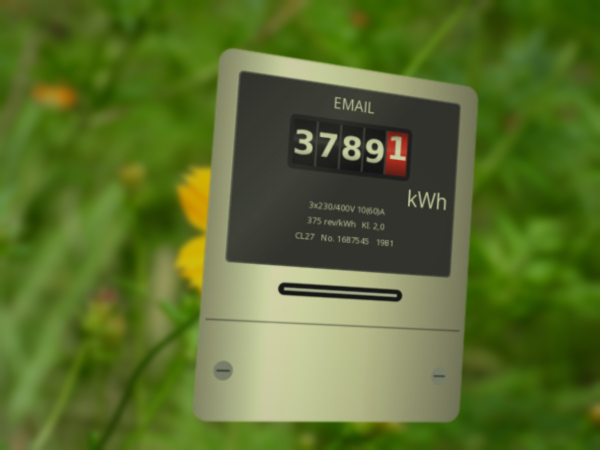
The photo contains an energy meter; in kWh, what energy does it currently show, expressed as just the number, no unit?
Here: 3789.1
